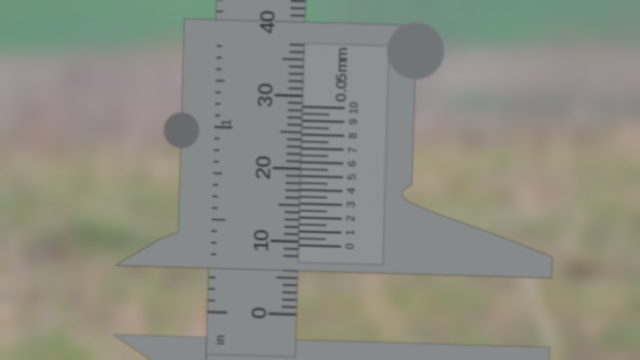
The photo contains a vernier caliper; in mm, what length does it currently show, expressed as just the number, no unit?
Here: 9.5
